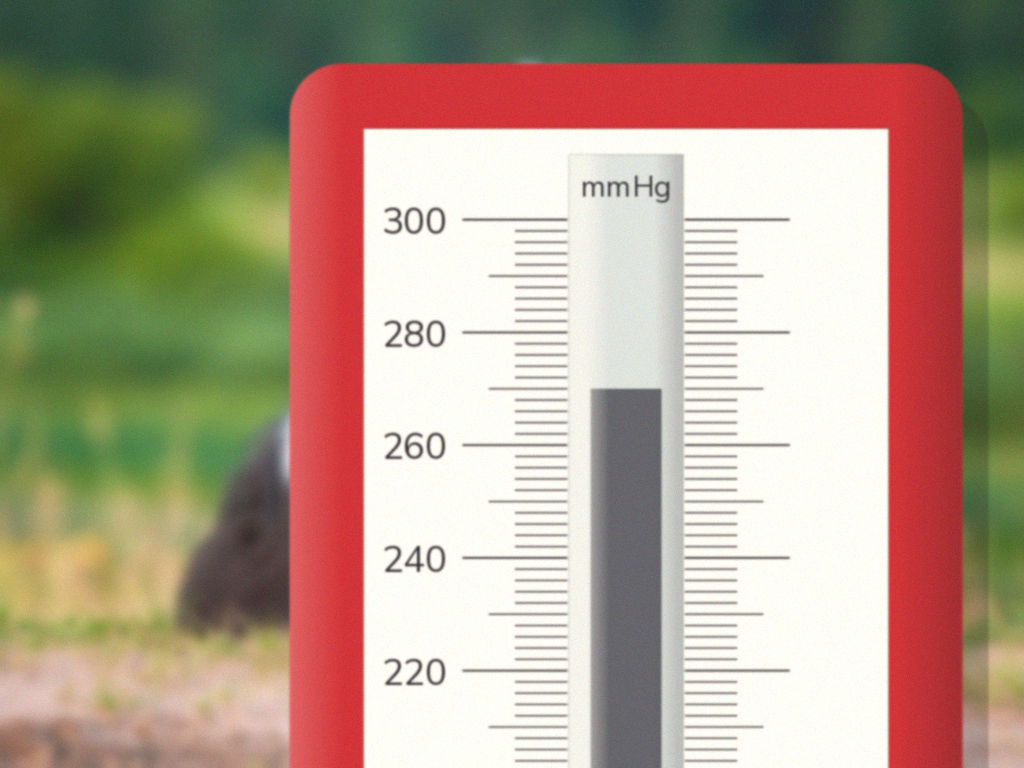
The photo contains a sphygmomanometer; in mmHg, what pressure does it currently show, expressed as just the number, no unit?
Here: 270
